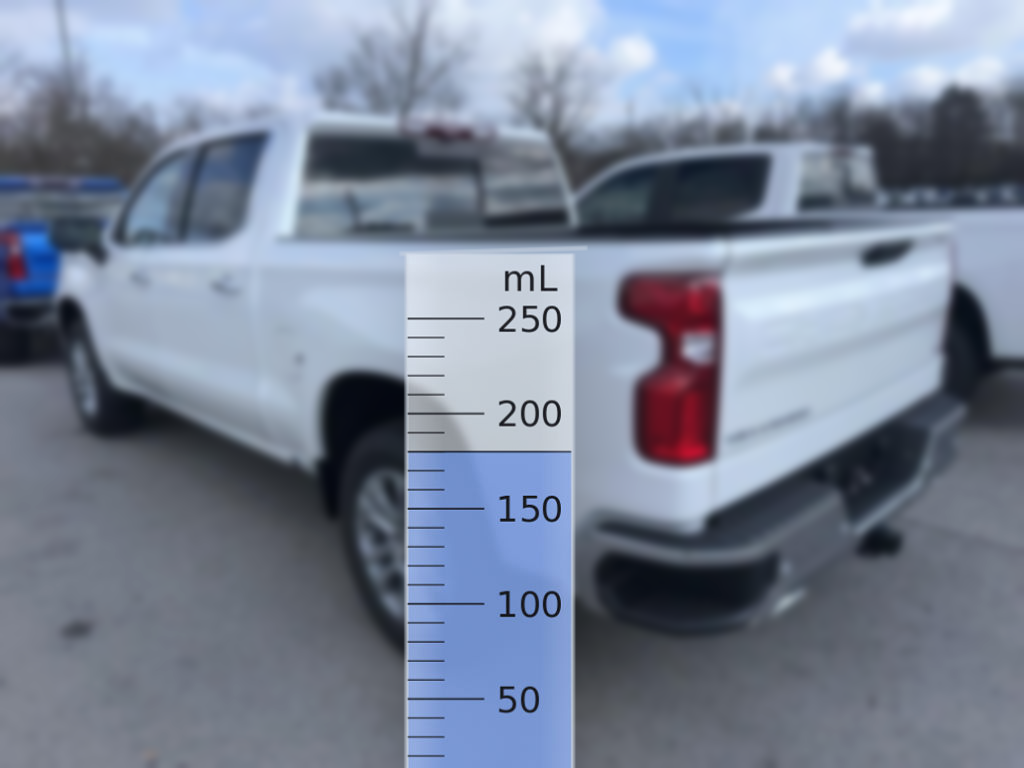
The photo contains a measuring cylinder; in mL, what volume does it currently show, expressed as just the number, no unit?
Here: 180
